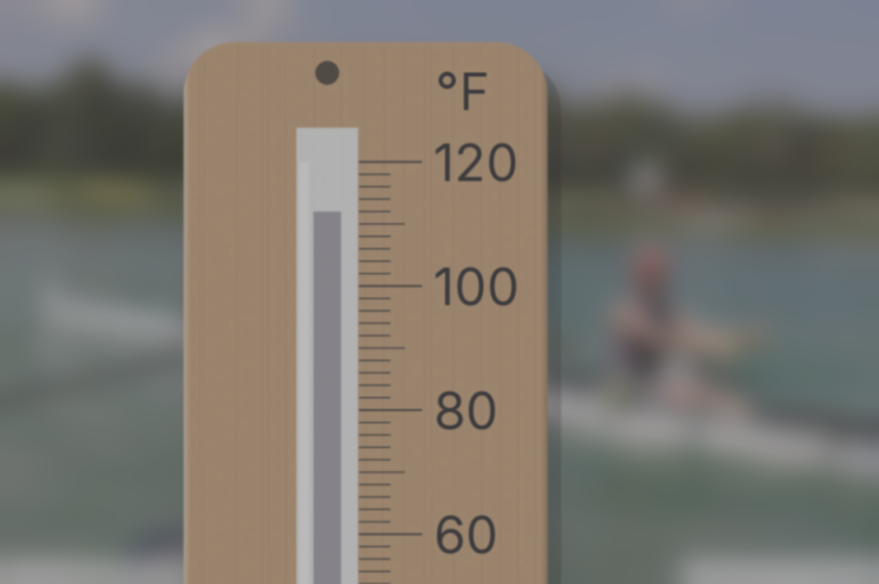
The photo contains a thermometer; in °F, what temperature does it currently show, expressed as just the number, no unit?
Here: 112
